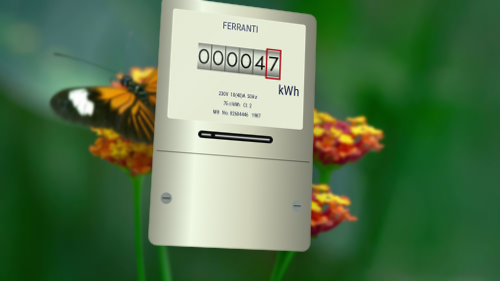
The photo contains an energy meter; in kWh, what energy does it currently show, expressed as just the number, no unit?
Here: 4.7
